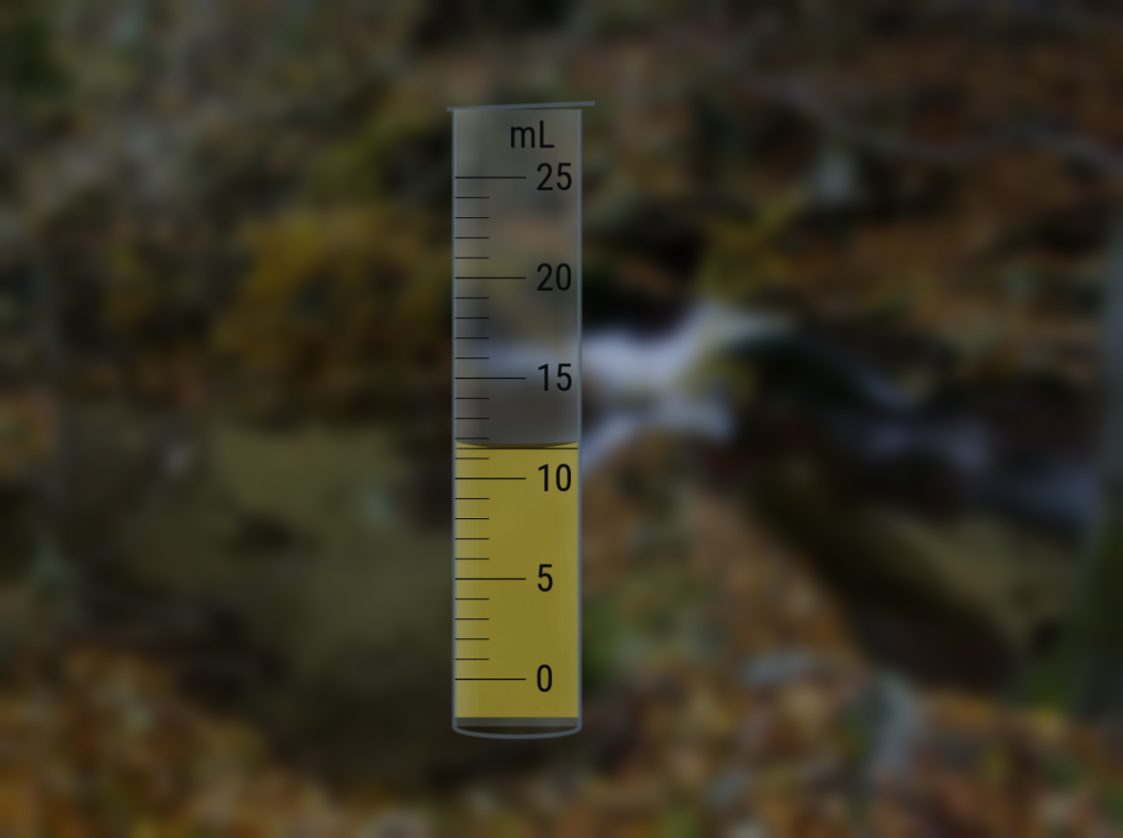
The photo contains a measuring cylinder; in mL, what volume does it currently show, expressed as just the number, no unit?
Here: 11.5
